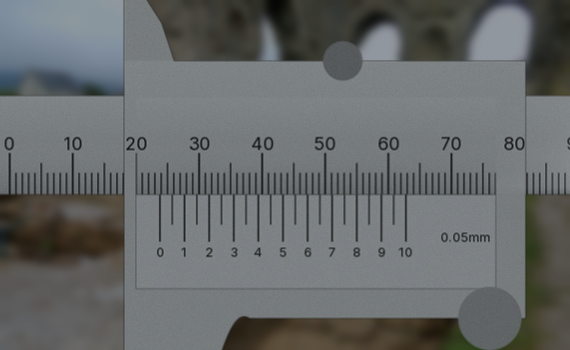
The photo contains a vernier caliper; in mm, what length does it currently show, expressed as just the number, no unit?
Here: 23.8
